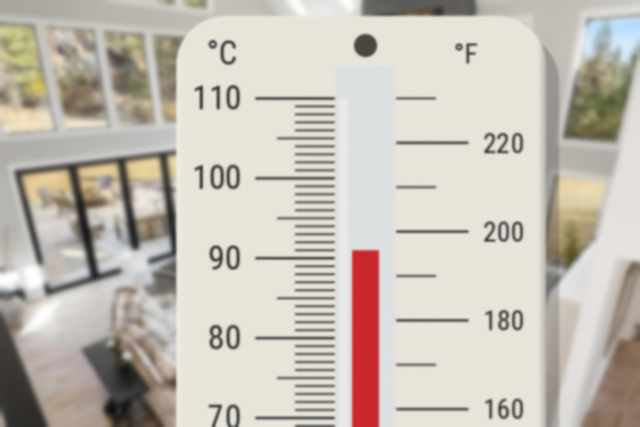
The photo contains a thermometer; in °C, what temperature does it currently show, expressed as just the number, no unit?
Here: 91
